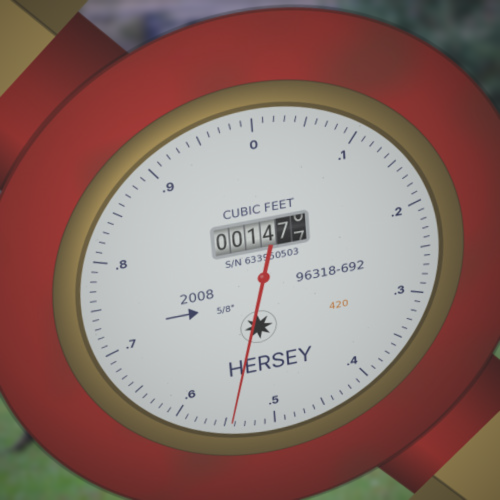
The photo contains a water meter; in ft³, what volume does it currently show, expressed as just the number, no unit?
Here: 1476.54
